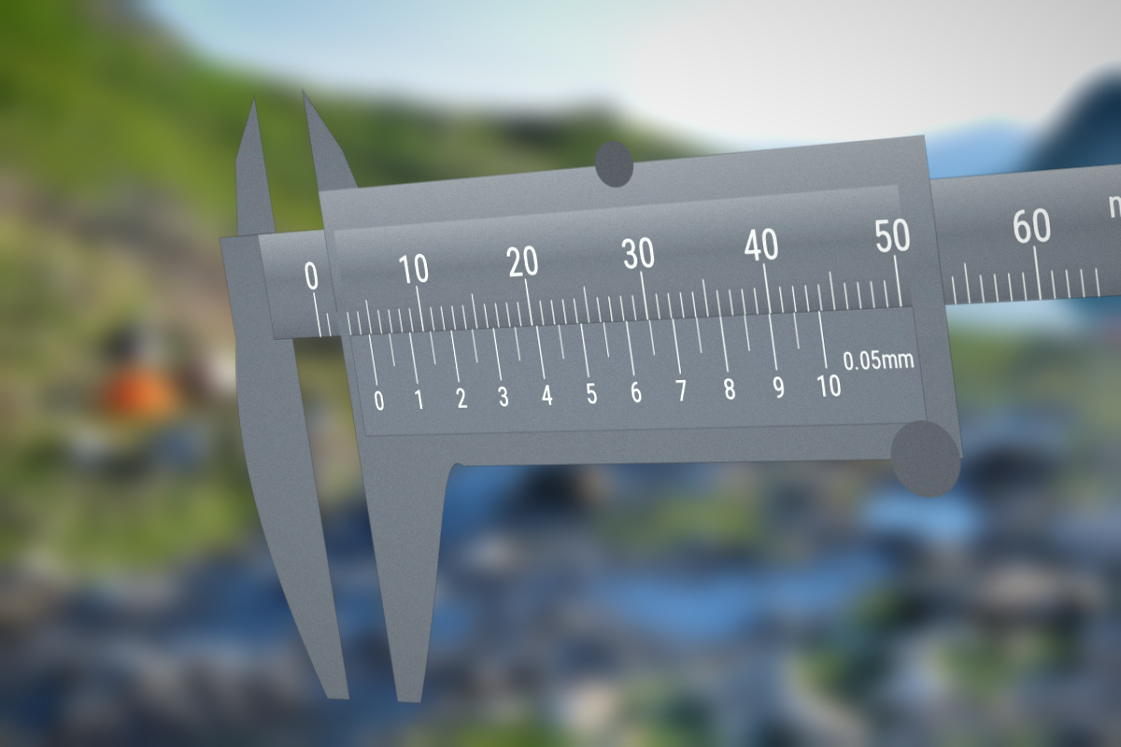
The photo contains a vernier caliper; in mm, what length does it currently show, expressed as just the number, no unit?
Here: 4.8
